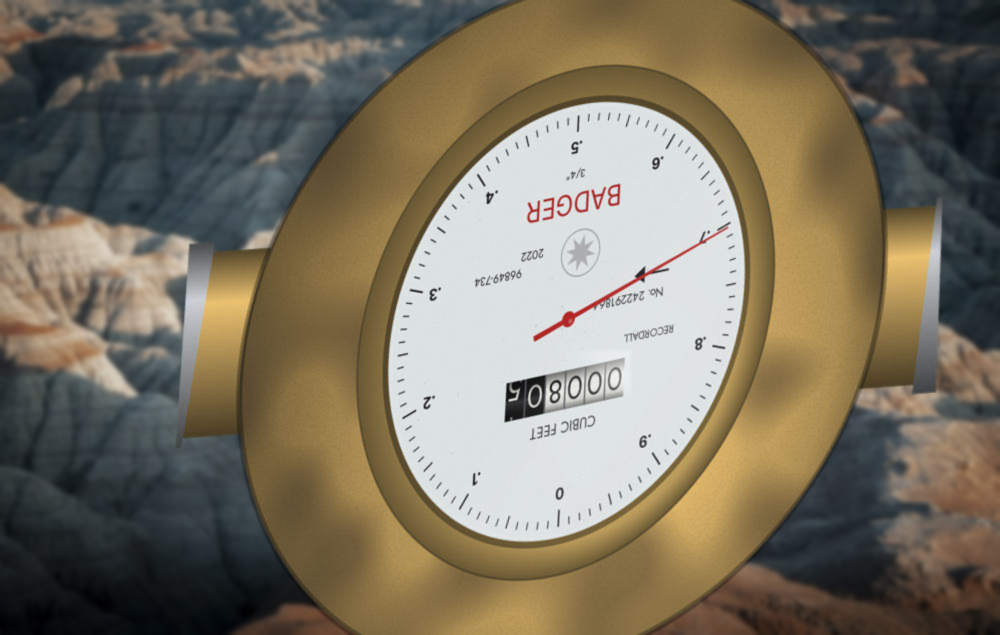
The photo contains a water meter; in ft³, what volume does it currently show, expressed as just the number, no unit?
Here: 804.70
